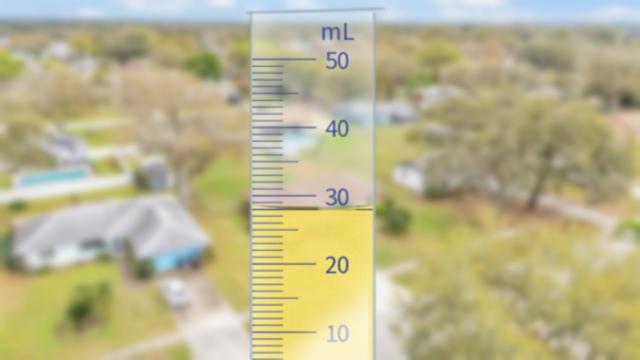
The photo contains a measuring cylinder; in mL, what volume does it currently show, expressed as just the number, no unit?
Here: 28
